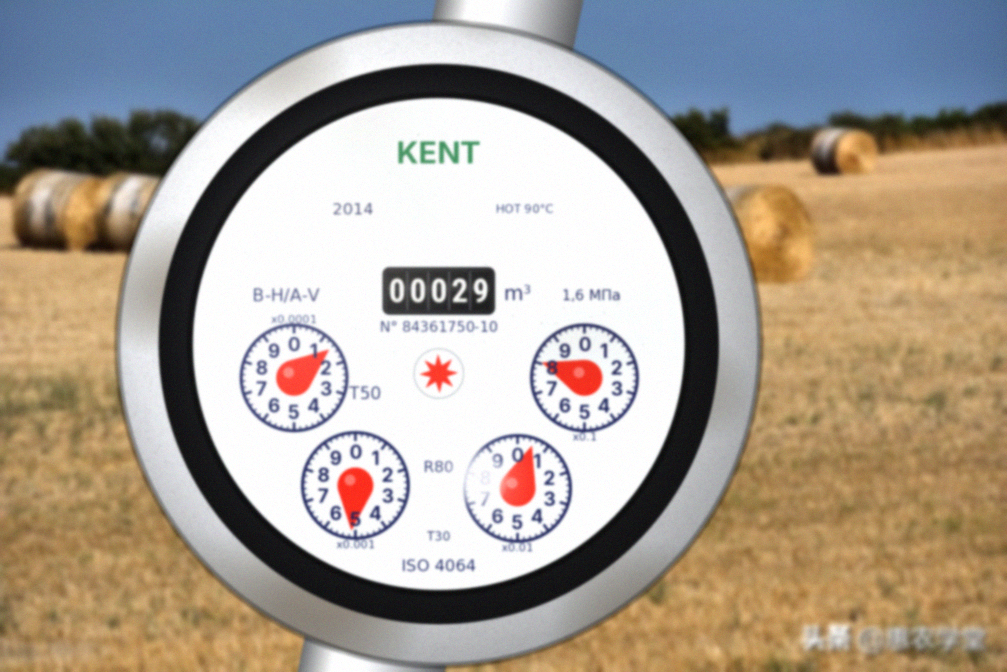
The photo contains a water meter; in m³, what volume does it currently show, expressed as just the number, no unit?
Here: 29.8051
